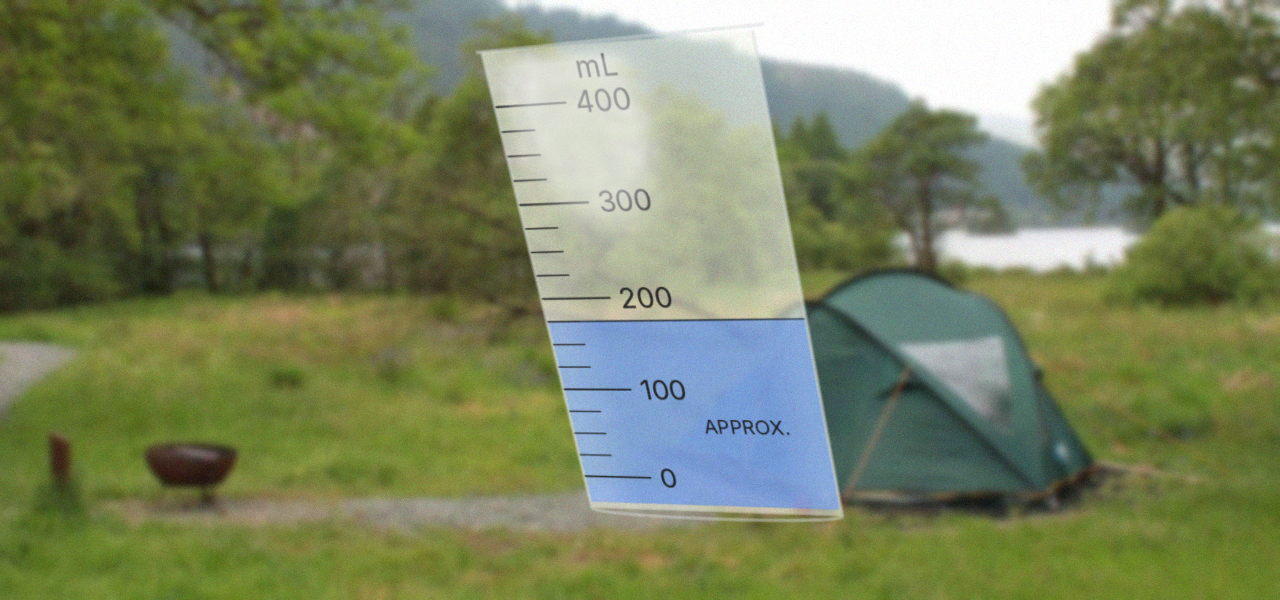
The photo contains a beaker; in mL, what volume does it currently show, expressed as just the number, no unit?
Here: 175
